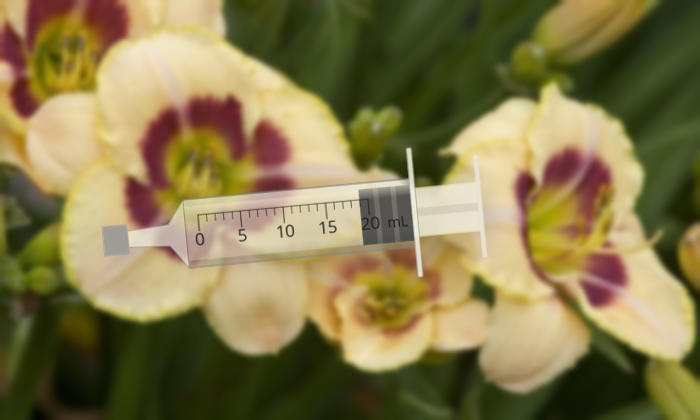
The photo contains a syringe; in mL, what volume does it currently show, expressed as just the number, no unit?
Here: 19
